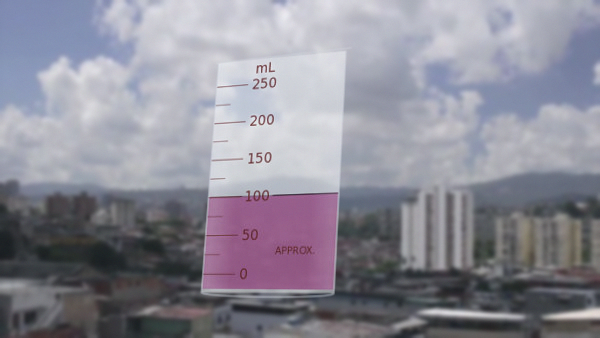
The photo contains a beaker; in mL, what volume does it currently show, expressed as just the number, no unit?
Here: 100
